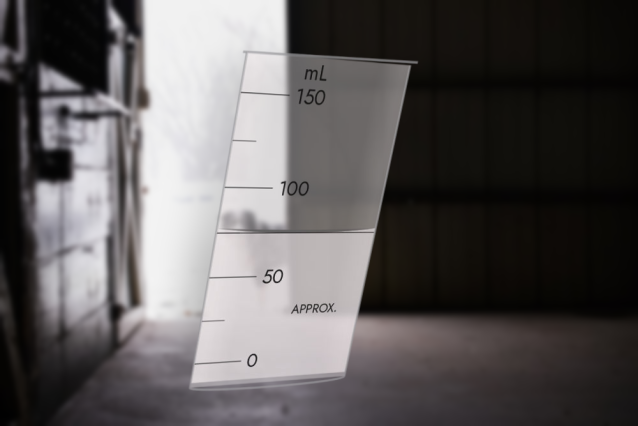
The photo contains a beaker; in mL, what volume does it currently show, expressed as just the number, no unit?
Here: 75
